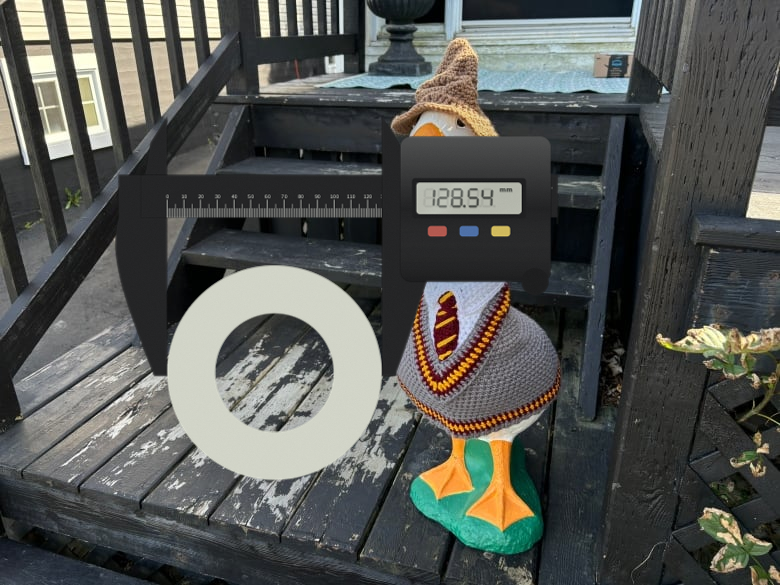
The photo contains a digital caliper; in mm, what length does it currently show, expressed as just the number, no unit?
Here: 128.54
